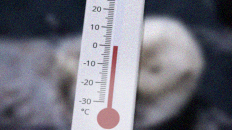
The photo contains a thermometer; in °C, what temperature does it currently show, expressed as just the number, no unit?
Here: 0
